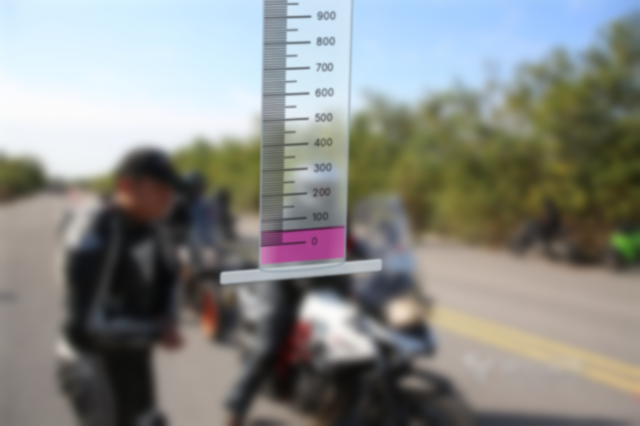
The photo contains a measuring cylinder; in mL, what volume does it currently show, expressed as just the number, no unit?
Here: 50
